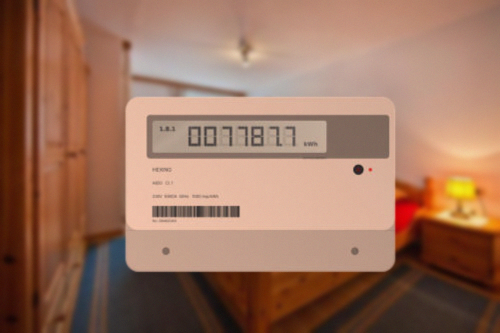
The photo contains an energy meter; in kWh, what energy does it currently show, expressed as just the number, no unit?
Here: 7787.7
